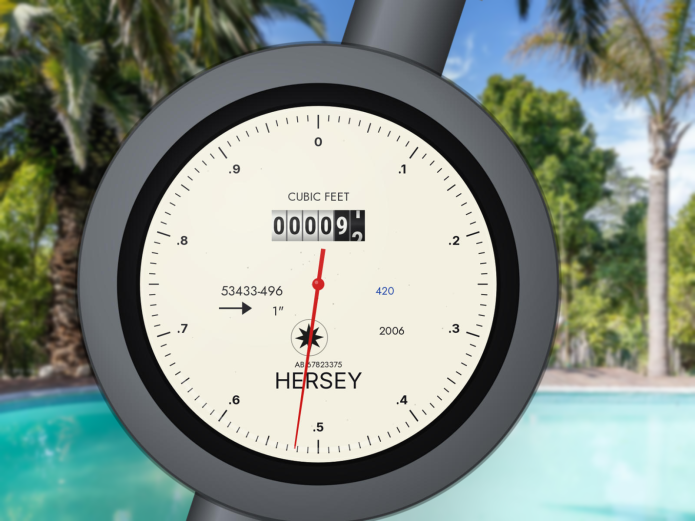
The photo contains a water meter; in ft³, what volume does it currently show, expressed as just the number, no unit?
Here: 91.52
